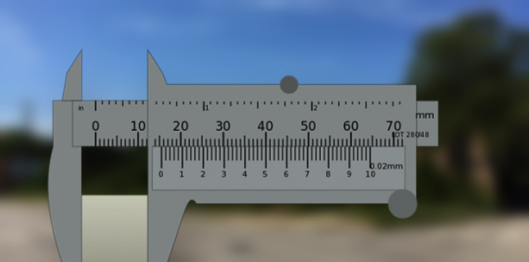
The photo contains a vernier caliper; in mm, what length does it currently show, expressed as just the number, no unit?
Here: 15.5
